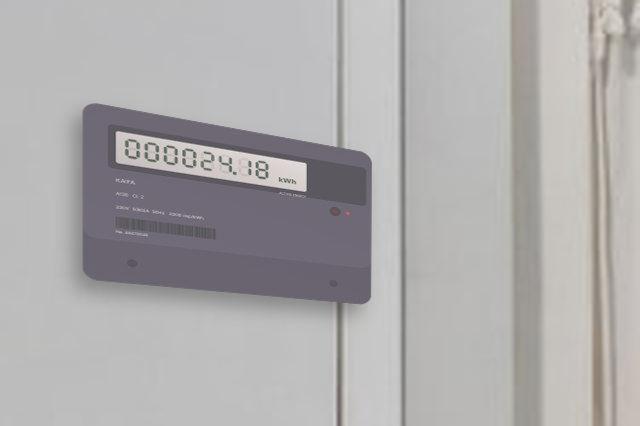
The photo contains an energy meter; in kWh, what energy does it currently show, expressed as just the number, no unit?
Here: 24.18
